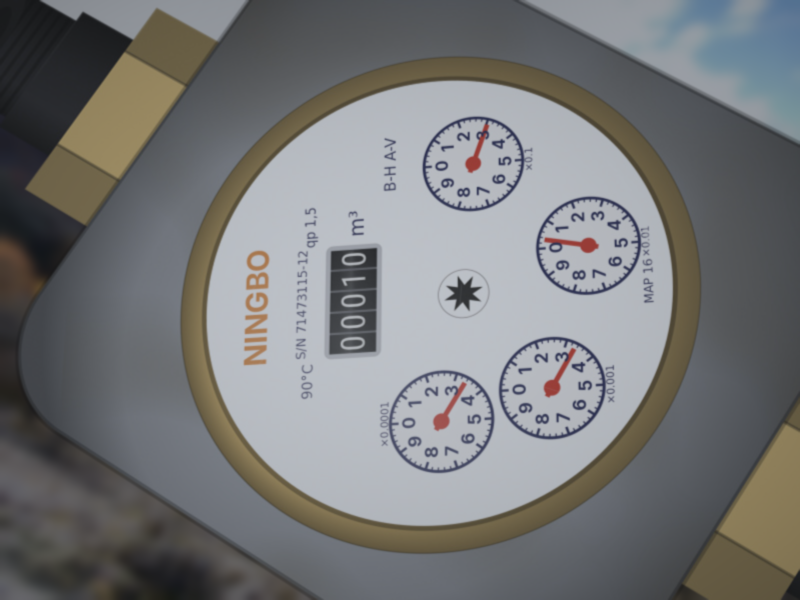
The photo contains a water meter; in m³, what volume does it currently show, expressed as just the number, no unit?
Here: 10.3033
